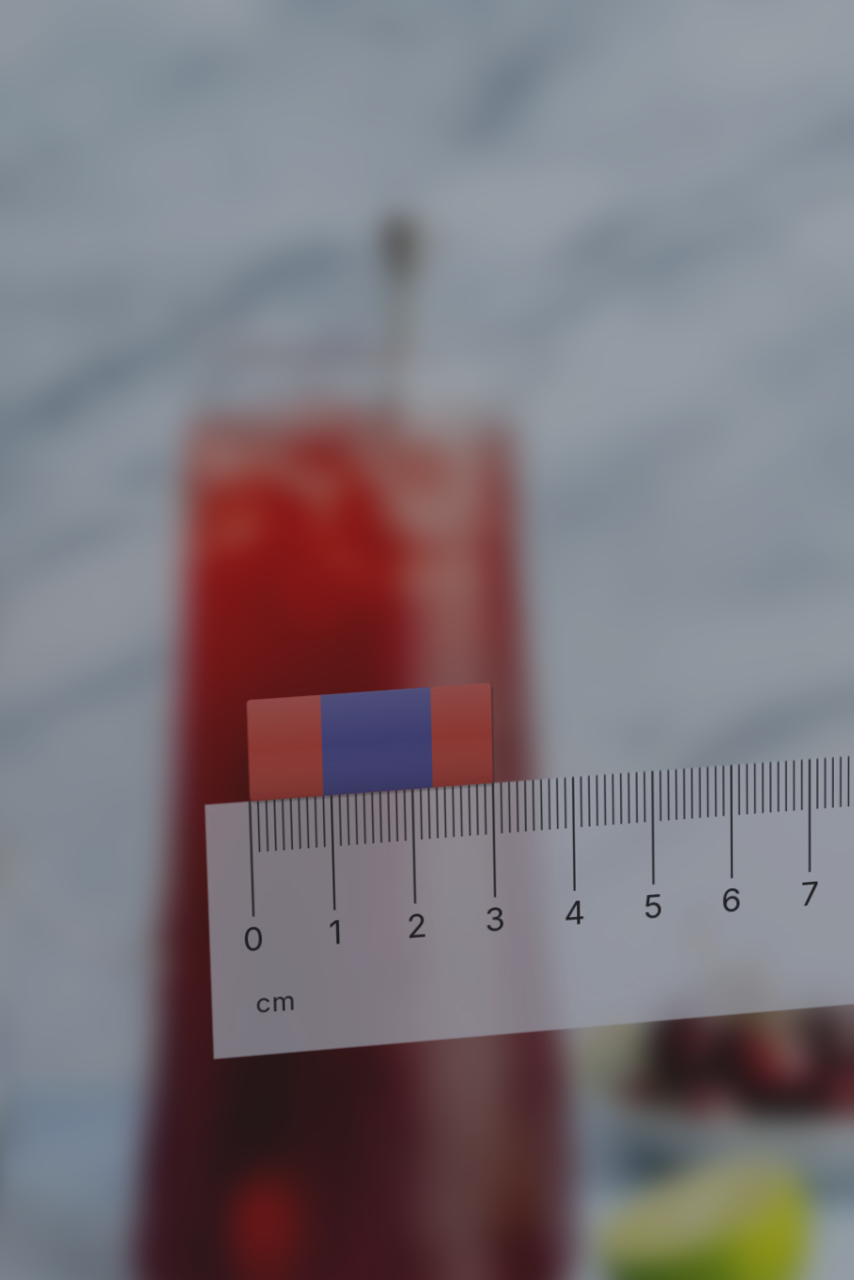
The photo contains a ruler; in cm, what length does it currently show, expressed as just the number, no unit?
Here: 3
